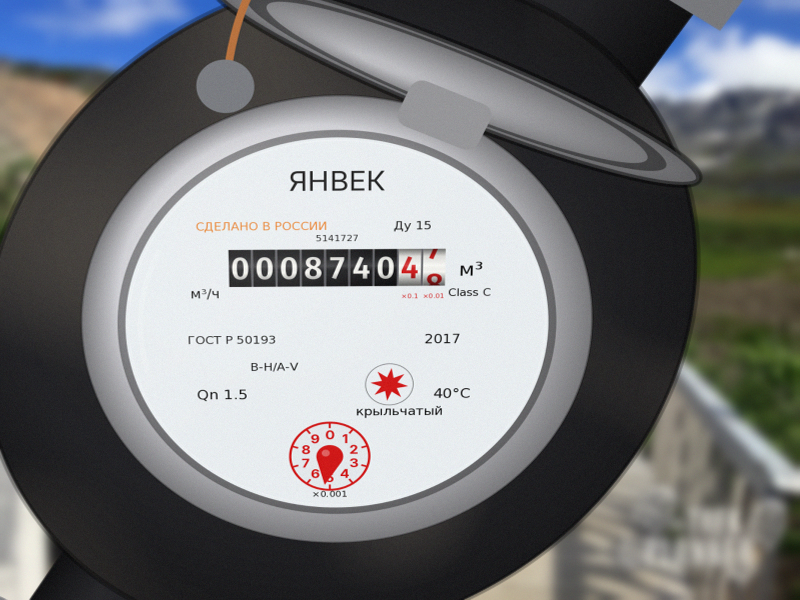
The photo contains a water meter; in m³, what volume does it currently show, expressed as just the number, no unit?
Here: 8740.475
